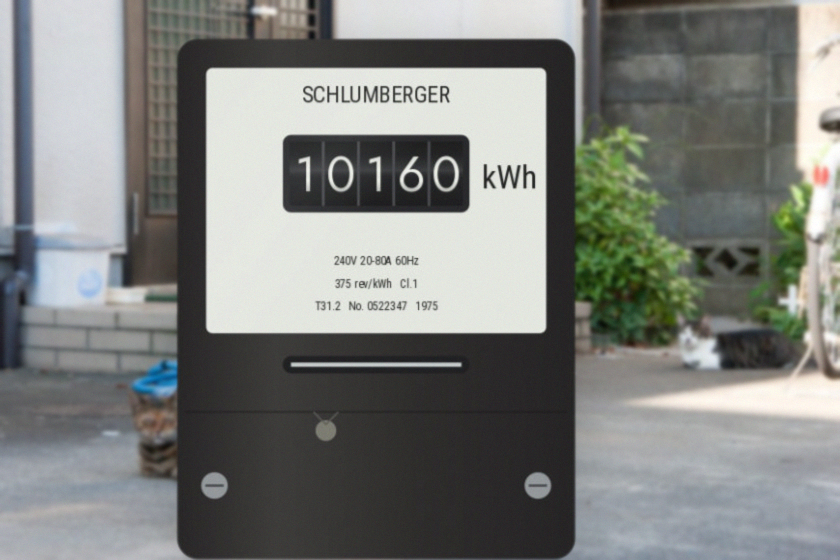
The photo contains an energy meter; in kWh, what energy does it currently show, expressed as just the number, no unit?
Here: 10160
